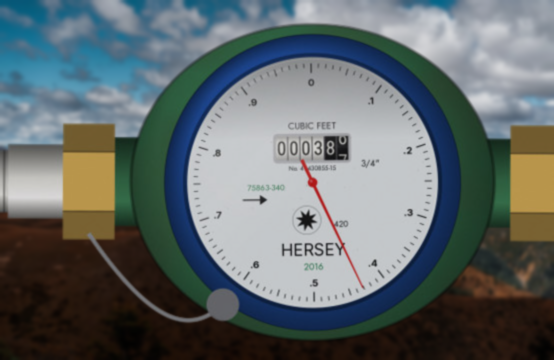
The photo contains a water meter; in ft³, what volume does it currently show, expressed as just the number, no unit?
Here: 386.43
